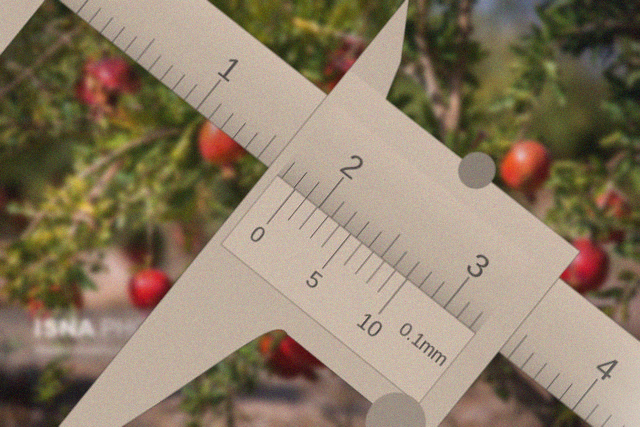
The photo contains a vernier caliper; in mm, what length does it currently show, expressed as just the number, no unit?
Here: 18.1
